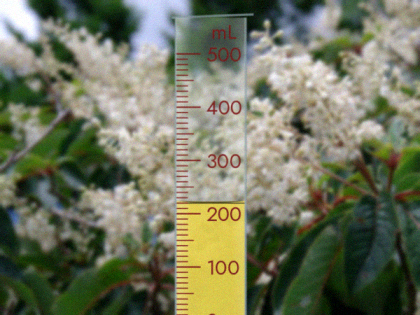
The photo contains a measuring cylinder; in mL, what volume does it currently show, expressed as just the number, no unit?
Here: 220
